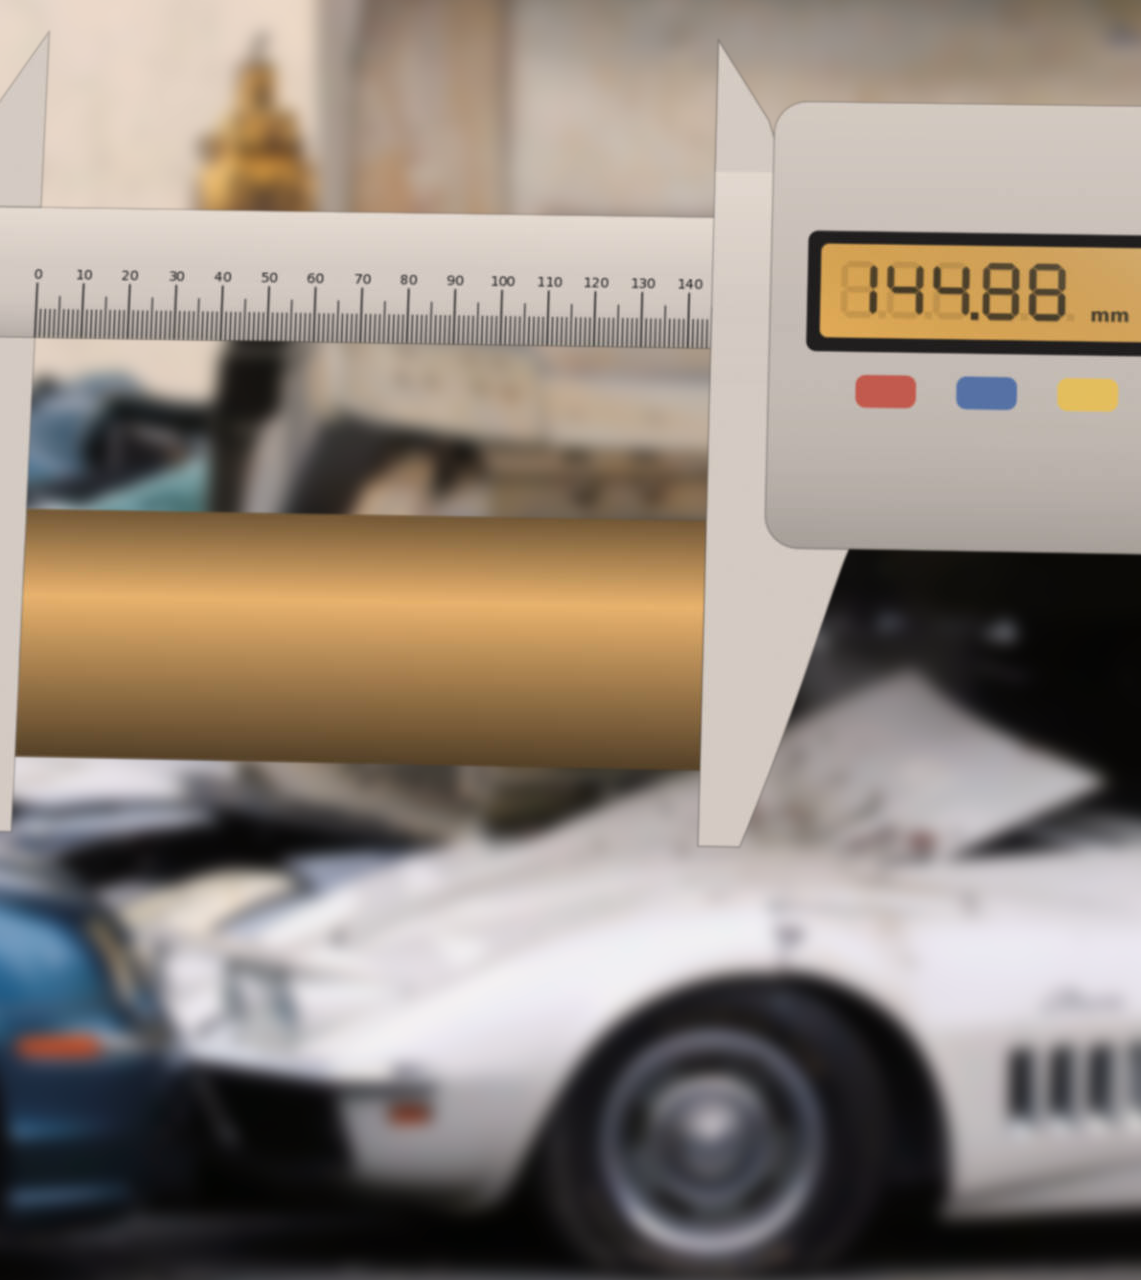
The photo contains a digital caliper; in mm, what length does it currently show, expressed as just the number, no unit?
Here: 144.88
